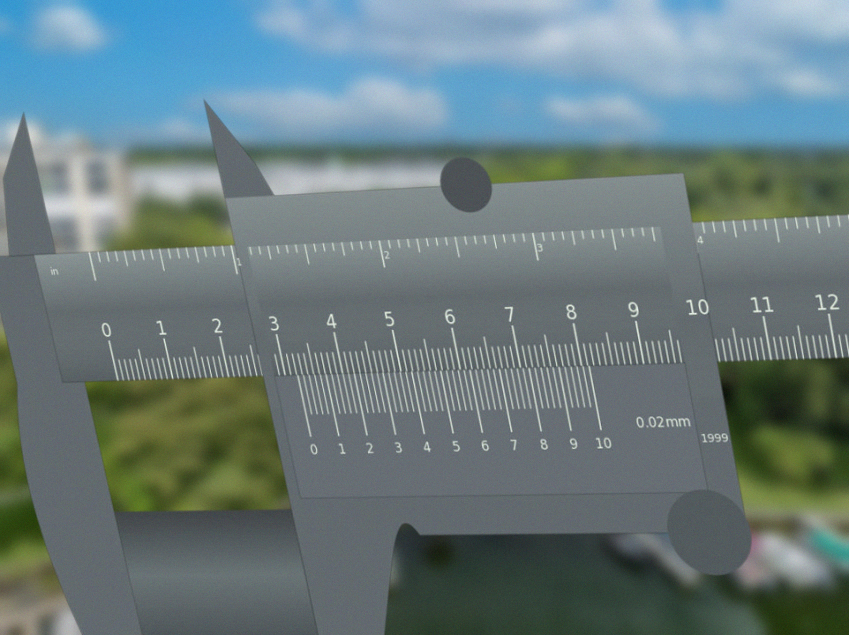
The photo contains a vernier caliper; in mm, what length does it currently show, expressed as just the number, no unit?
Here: 32.2
